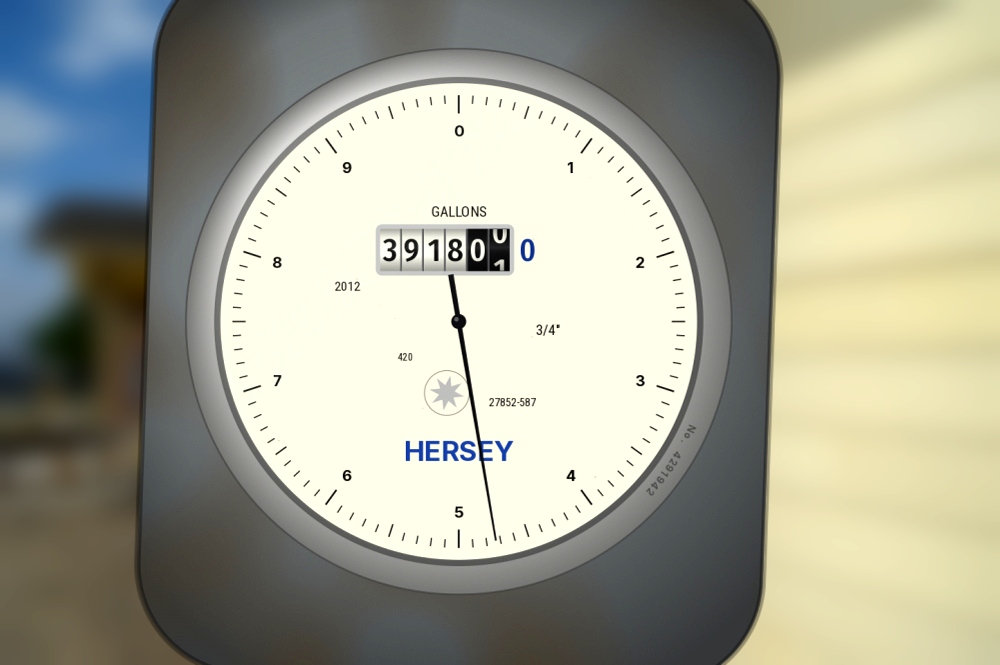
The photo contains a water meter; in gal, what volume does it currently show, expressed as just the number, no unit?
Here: 3918004.7
